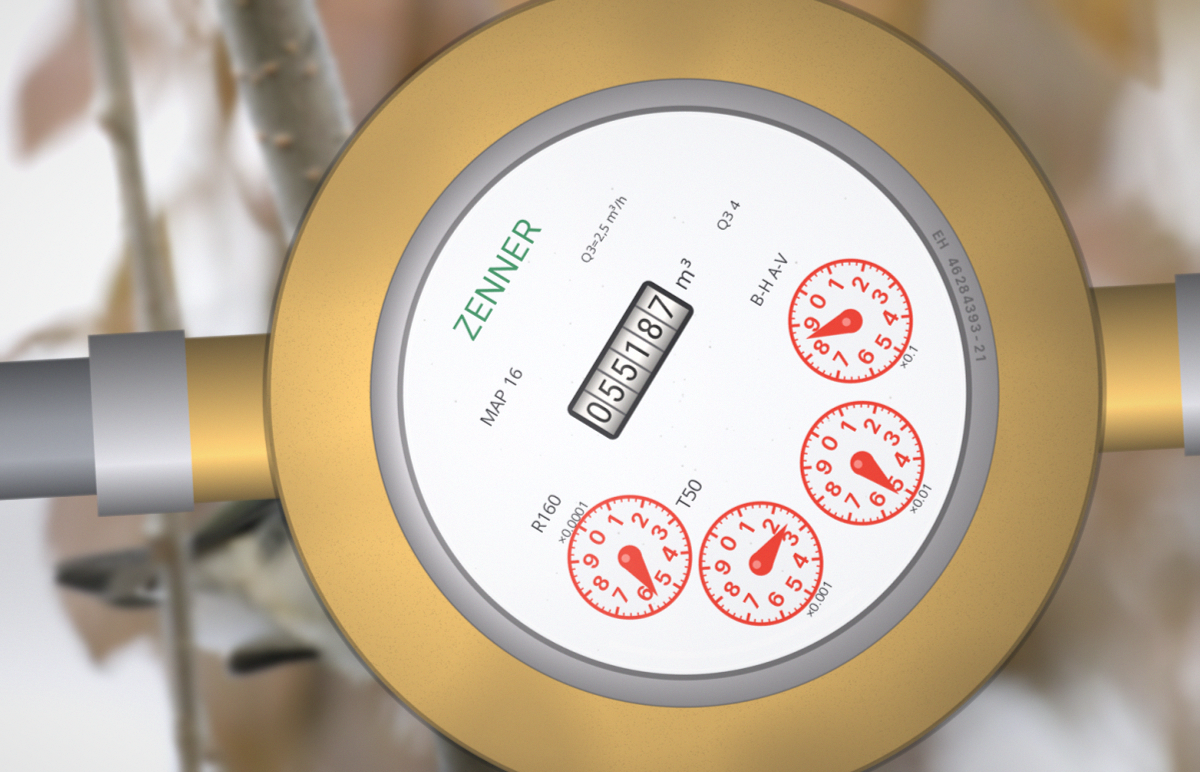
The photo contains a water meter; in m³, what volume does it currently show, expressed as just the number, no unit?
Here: 55187.8525
